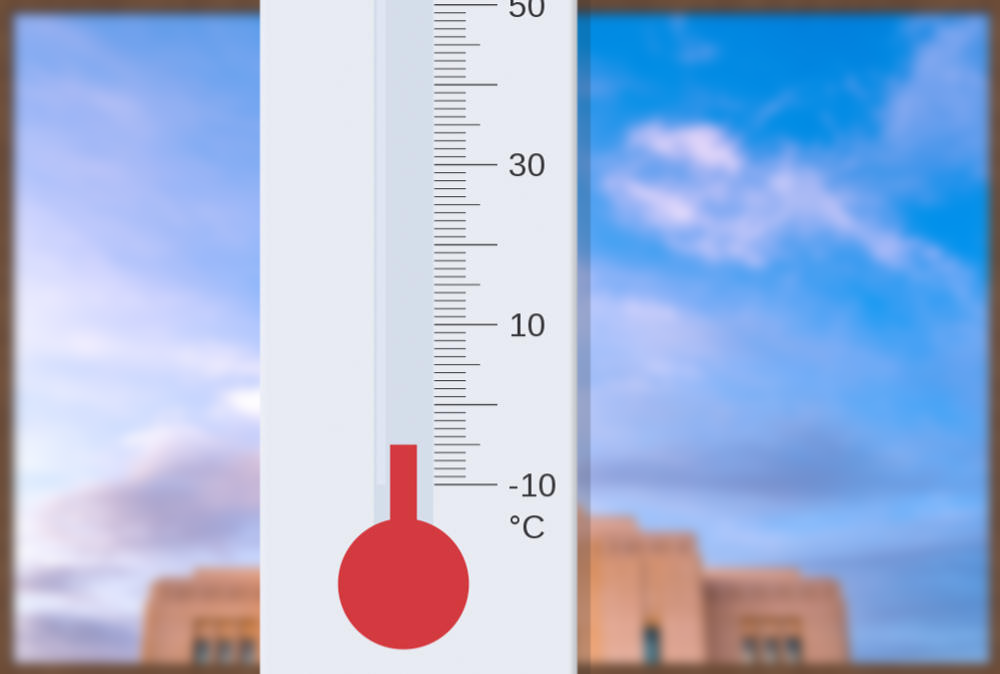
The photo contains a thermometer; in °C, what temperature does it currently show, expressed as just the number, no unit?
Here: -5
